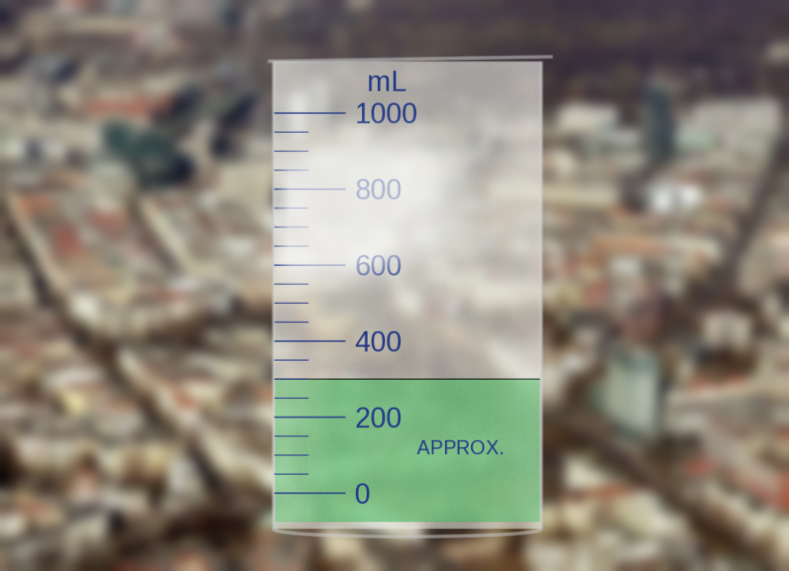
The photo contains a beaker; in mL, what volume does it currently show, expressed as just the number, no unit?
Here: 300
